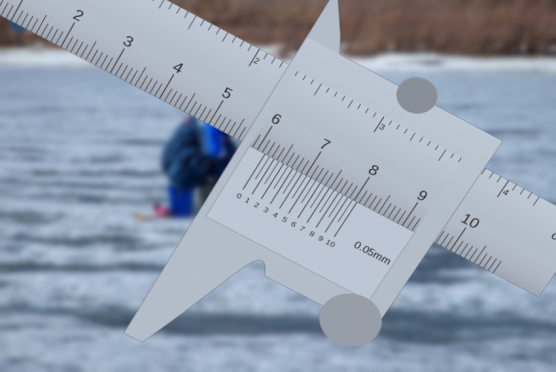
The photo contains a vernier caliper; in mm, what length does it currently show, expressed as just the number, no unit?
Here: 61.6
